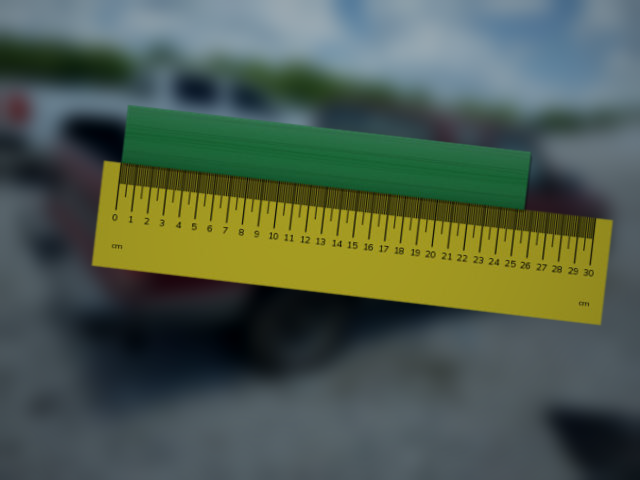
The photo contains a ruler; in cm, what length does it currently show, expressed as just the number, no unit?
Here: 25.5
